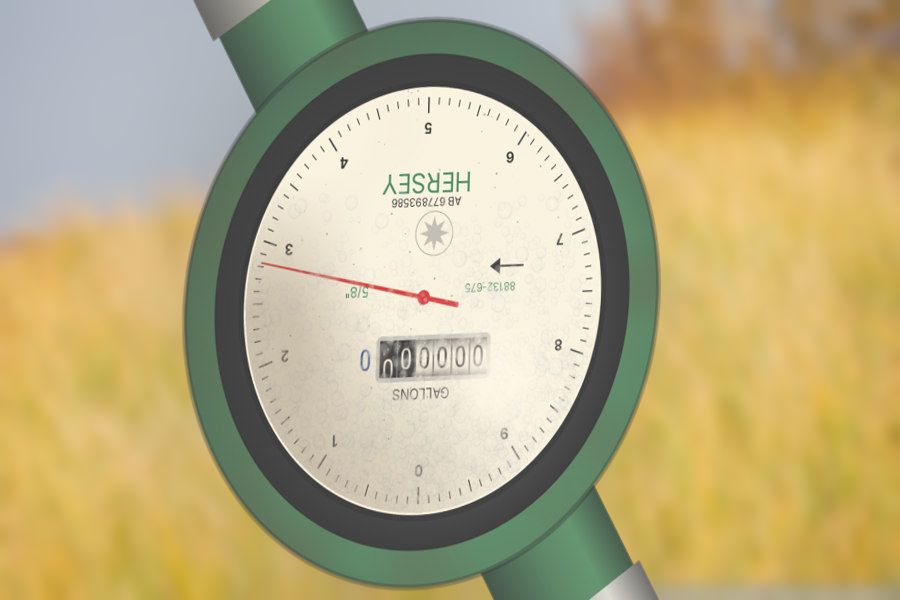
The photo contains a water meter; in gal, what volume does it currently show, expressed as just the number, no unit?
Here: 2.8
